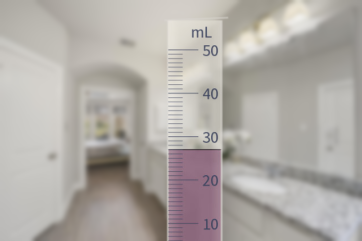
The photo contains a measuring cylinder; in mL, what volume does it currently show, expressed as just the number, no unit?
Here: 27
